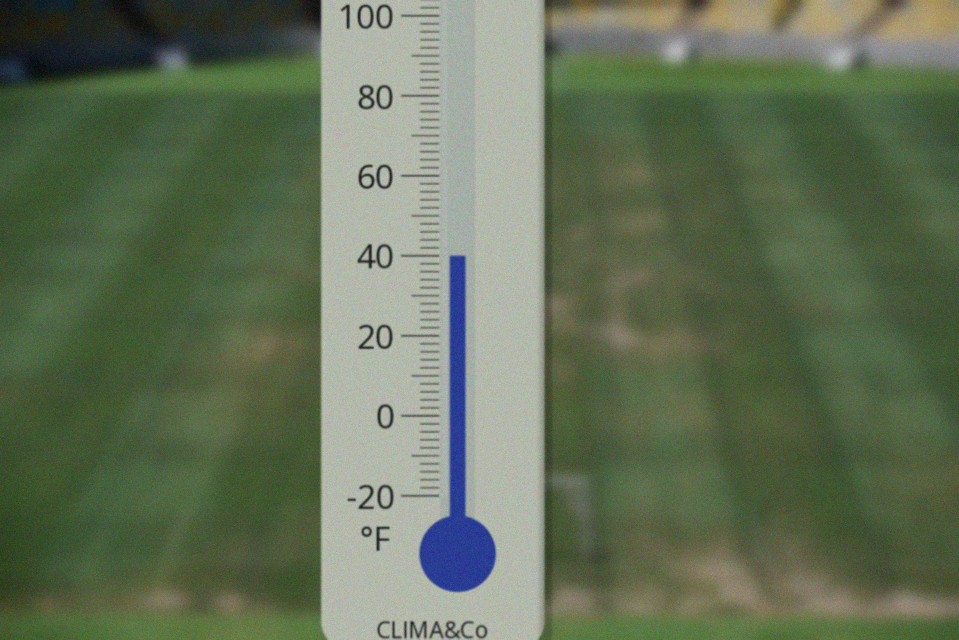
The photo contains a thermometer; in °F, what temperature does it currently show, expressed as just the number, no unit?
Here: 40
